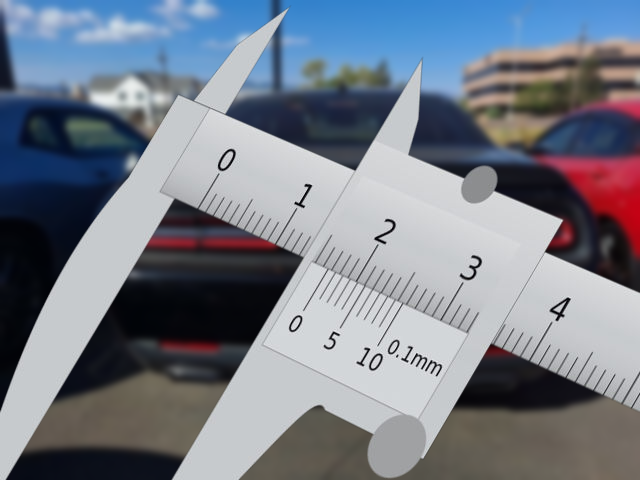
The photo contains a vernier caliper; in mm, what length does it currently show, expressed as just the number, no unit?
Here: 16.6
